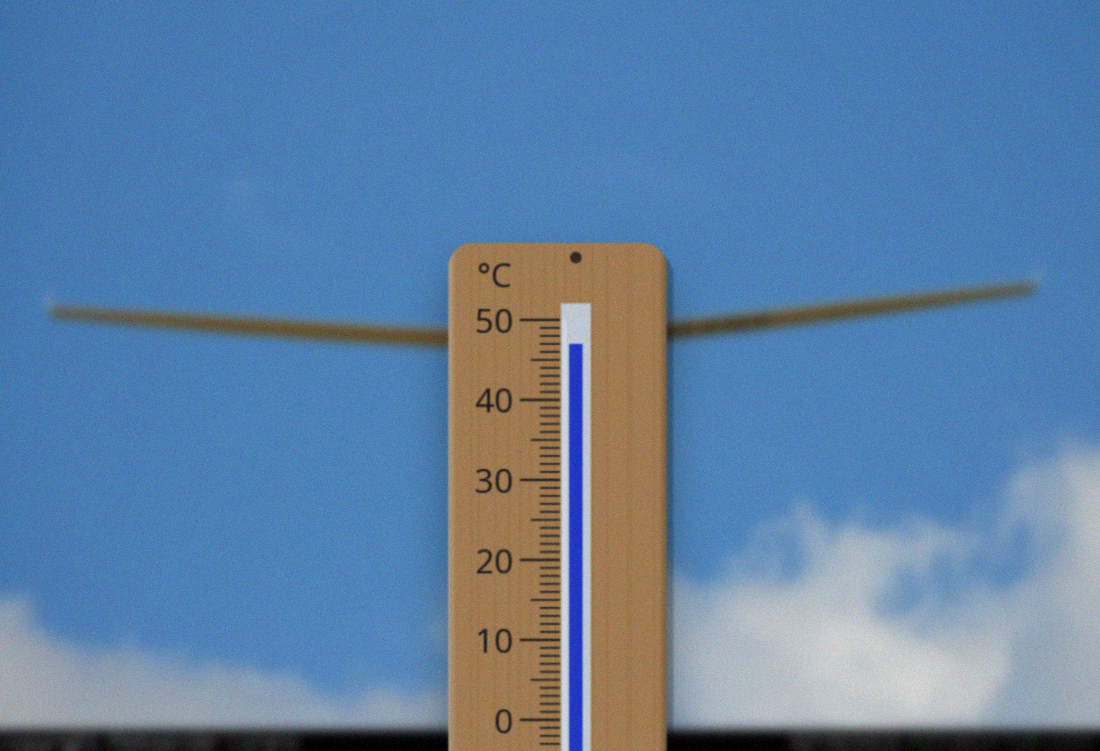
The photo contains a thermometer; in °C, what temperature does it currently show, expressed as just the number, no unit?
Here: 47
